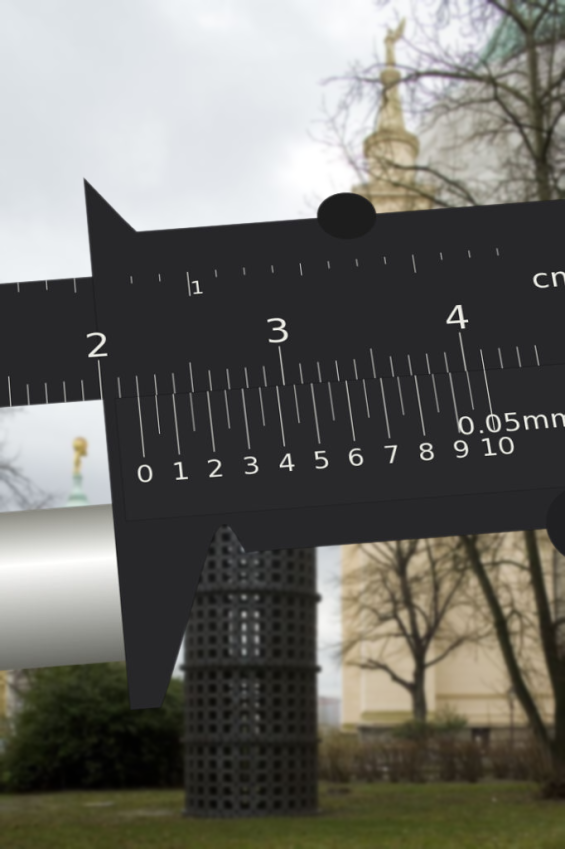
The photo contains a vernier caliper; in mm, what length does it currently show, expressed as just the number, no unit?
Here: 22.0
